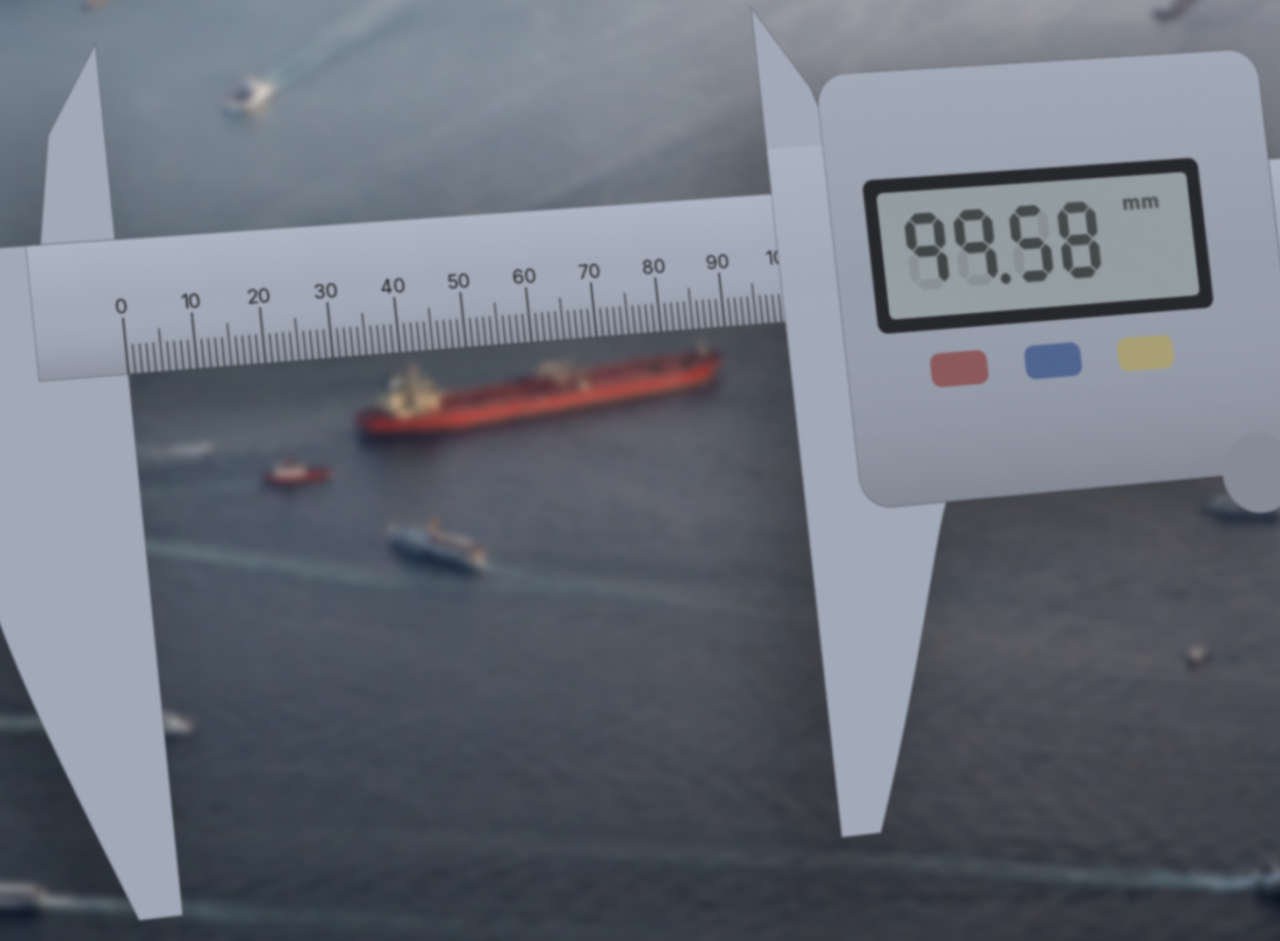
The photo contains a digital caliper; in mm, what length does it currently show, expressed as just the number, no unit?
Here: 99.58
